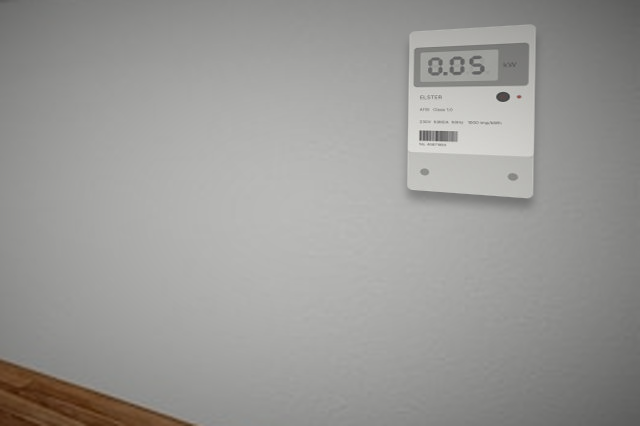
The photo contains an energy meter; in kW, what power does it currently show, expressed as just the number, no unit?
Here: 0.05
